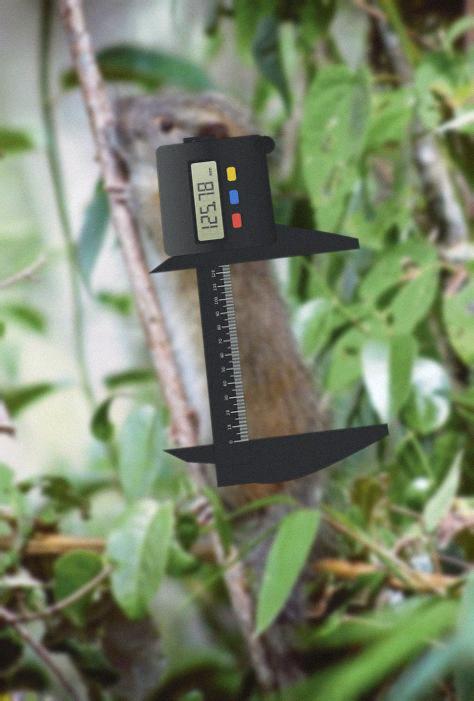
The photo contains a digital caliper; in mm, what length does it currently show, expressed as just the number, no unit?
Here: 125.78
